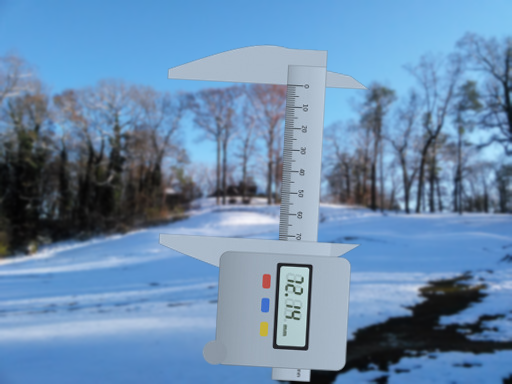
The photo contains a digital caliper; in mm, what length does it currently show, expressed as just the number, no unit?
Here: 72.14
